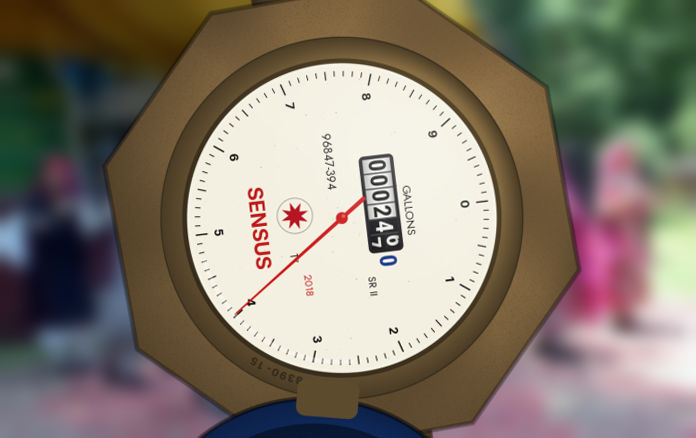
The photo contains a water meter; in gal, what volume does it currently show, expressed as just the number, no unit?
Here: 2464.0
